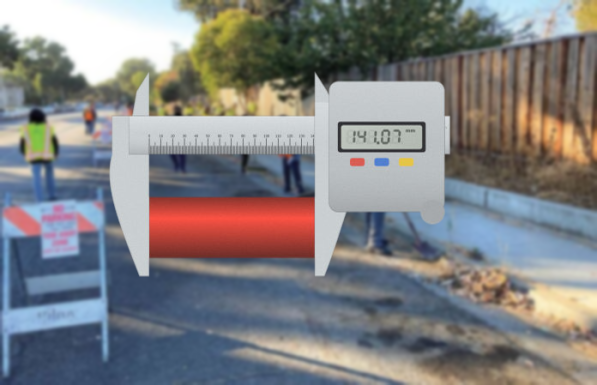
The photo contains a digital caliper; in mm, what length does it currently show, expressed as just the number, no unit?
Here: 141.07
